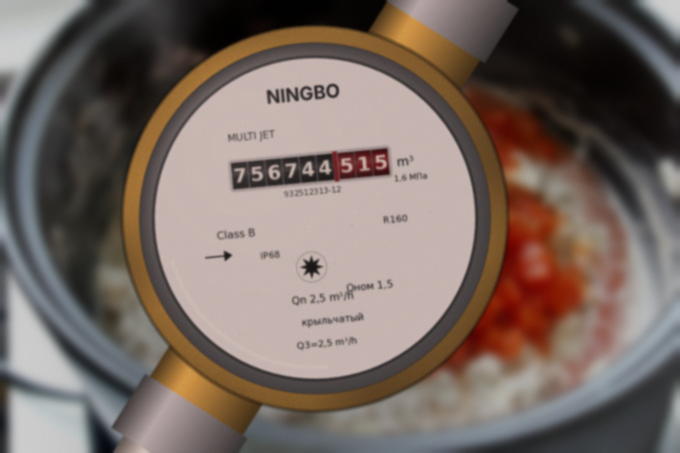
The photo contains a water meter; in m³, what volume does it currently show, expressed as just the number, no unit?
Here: 756744.515
